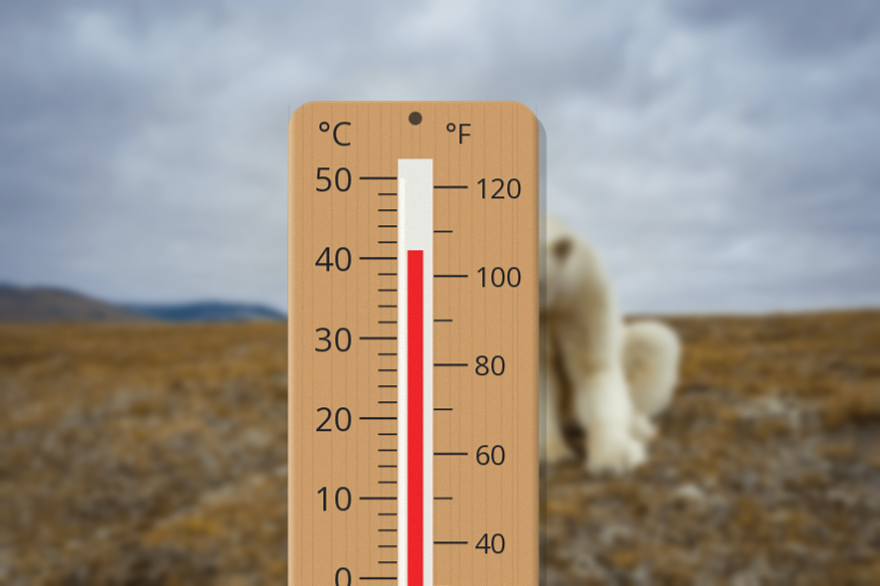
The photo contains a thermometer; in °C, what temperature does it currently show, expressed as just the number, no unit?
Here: 41
